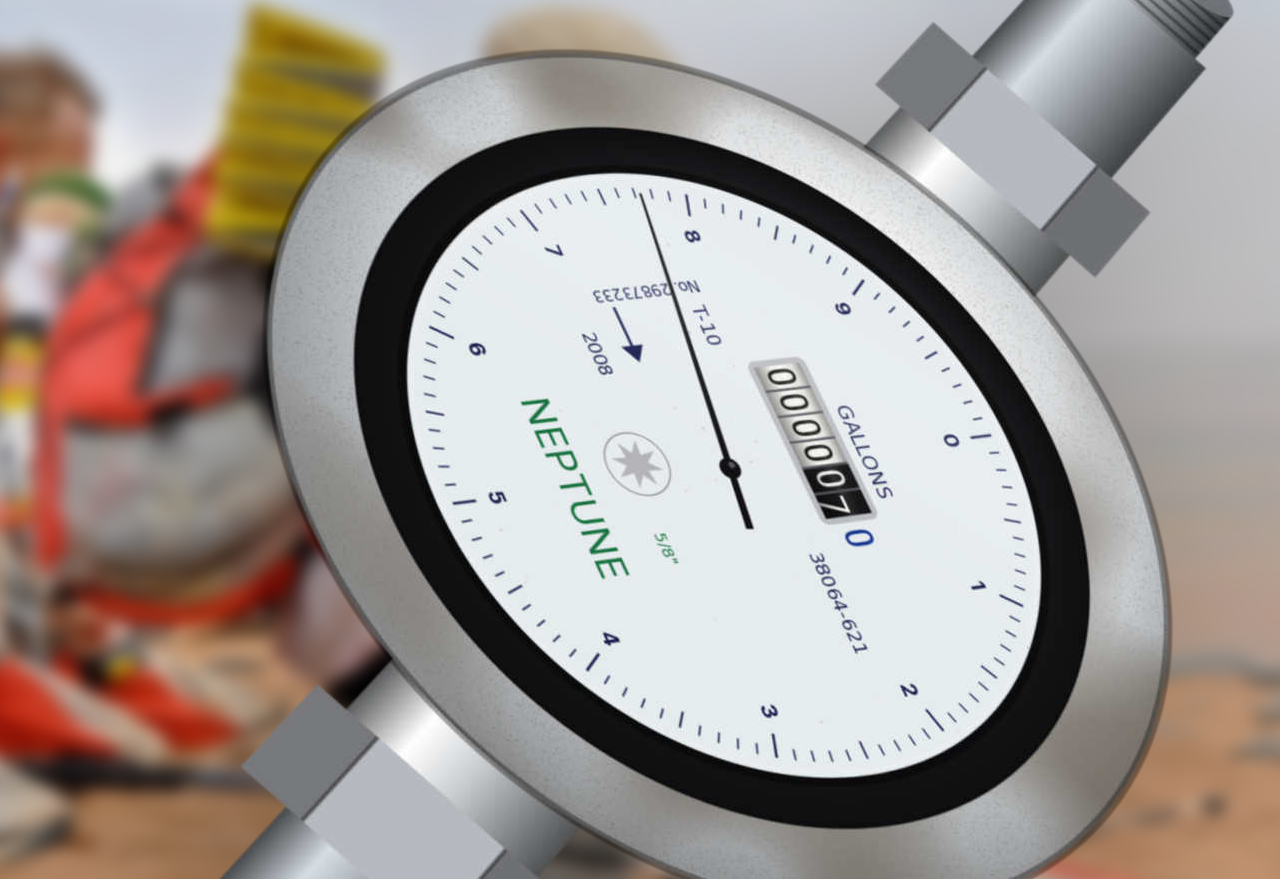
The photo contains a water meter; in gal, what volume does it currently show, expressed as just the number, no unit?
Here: 67.7
